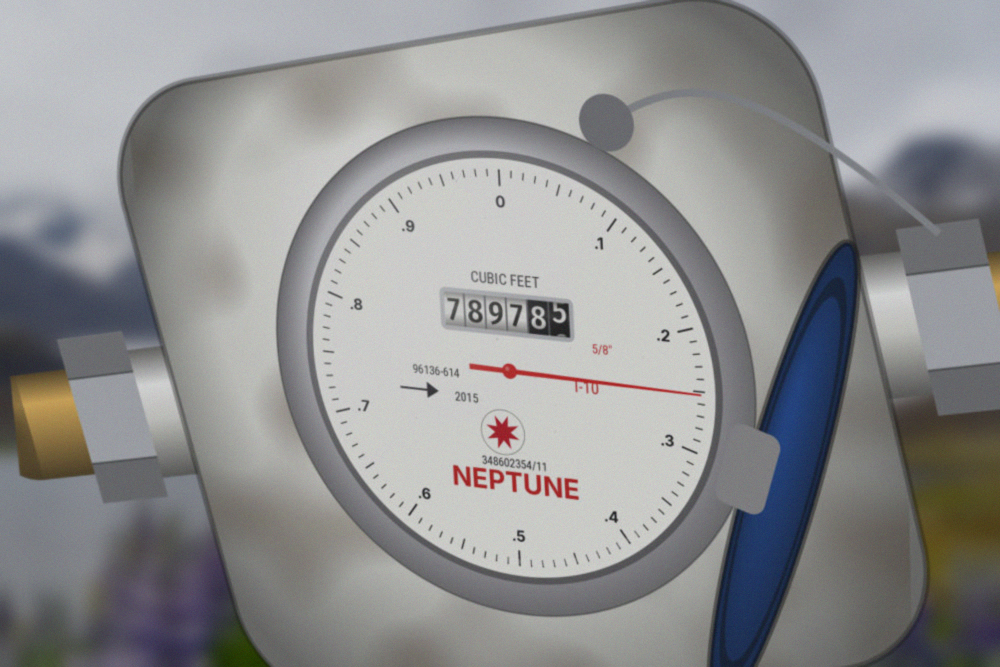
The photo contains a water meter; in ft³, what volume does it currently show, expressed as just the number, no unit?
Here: 789785.25
